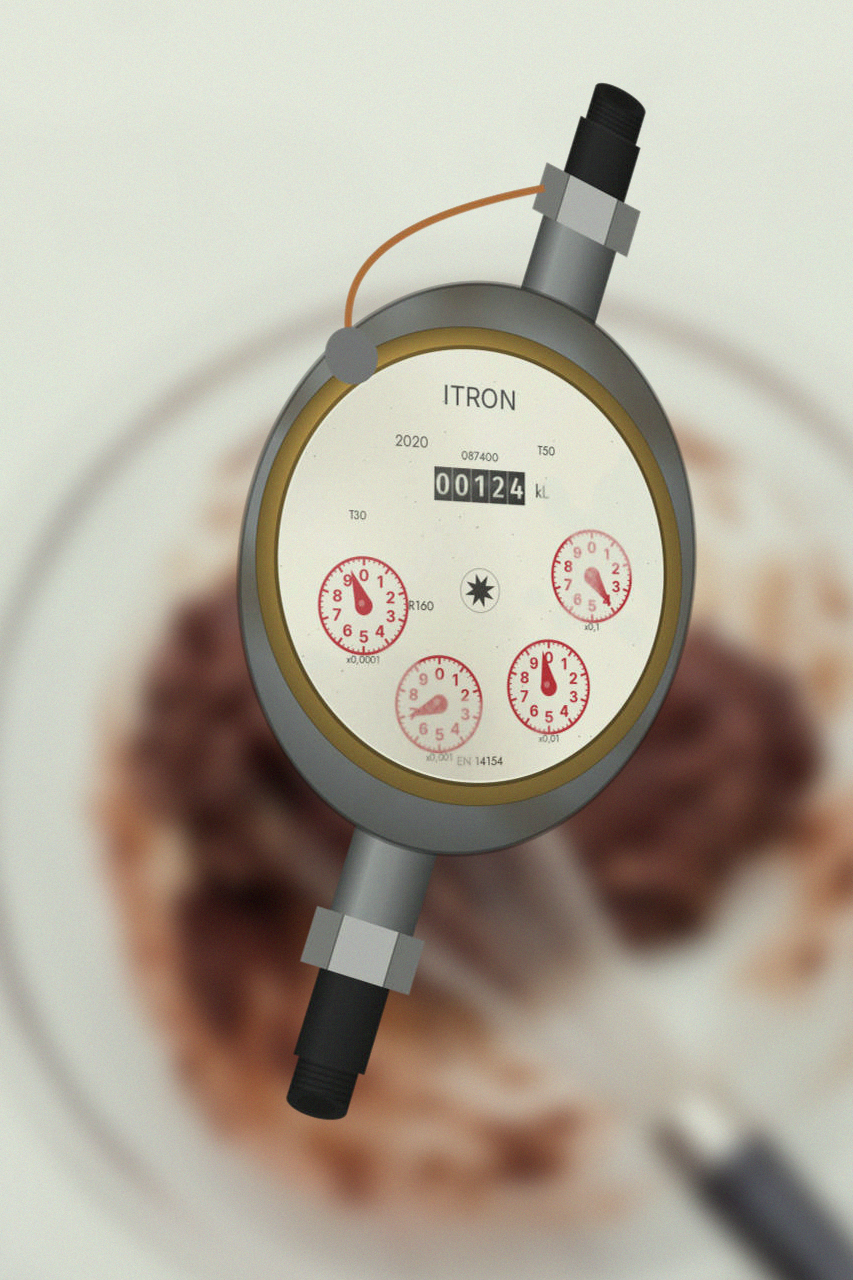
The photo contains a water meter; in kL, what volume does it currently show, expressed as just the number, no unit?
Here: 124.3969
